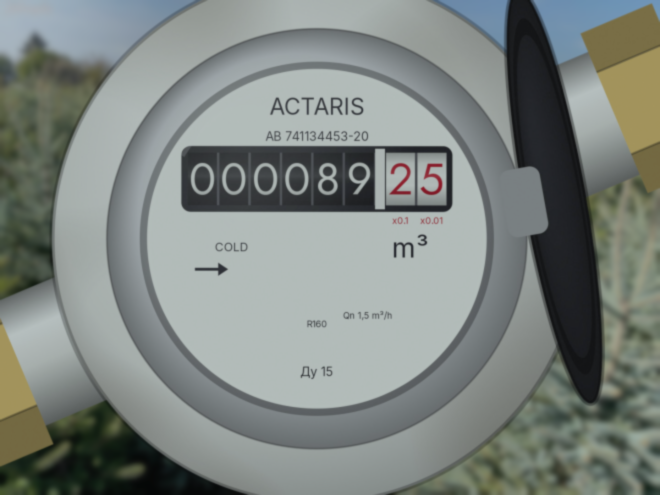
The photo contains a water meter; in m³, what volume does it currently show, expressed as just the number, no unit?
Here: 89.25
